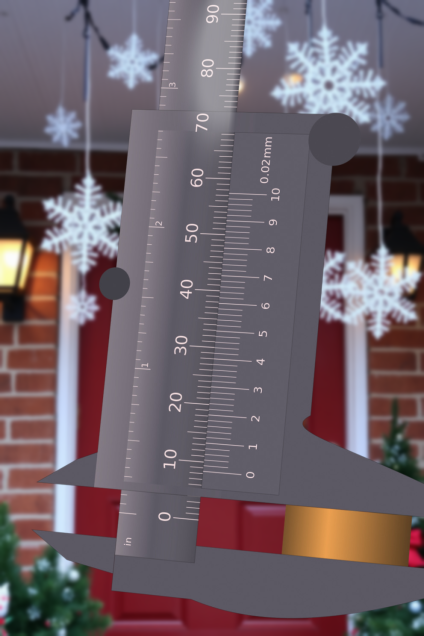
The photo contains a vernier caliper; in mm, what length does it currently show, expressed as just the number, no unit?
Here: 8.4
